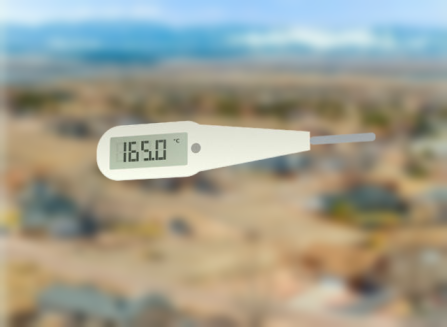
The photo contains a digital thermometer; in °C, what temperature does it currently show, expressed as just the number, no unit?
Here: 165.0
